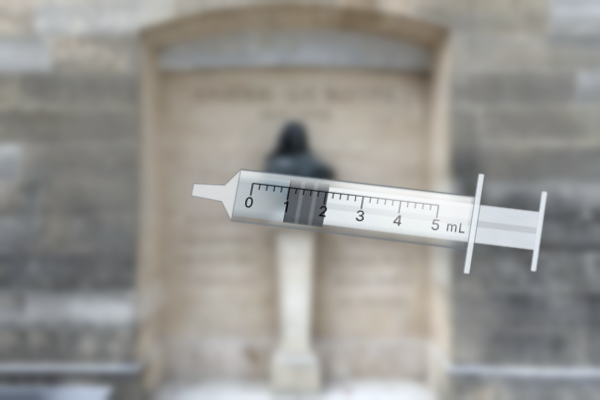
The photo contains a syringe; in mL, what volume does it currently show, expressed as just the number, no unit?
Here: 1
